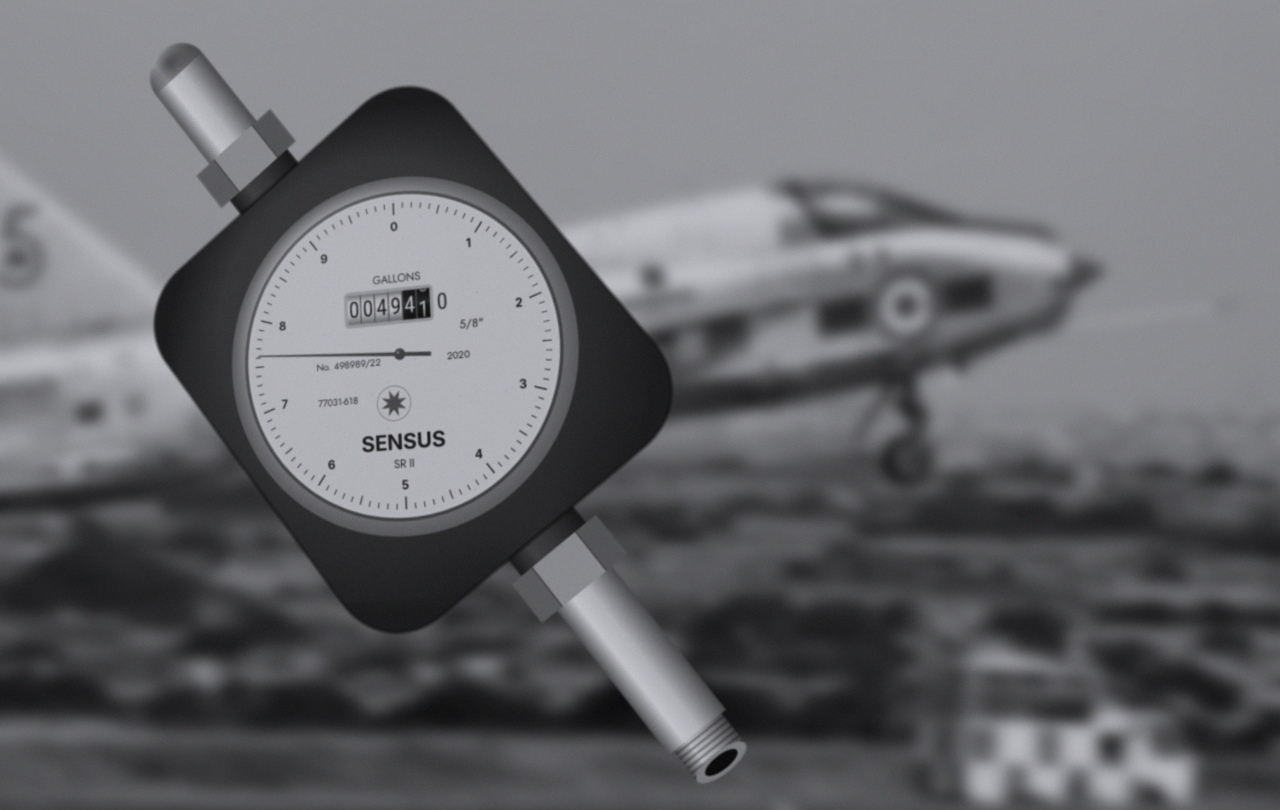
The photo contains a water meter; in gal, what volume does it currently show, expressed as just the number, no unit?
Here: 49407.6
